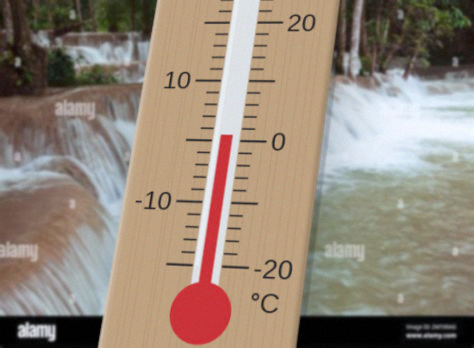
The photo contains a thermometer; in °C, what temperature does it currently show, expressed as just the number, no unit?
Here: 1
